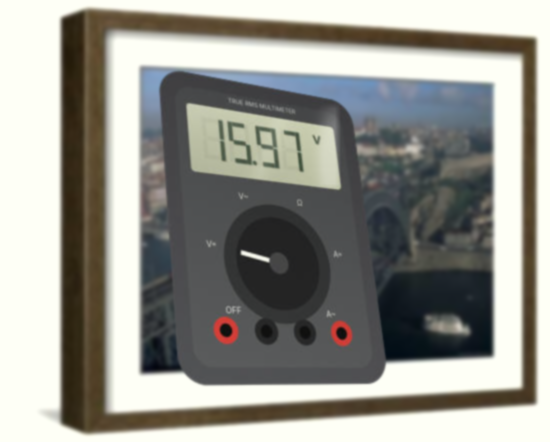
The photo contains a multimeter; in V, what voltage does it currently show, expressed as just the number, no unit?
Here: 15.97
